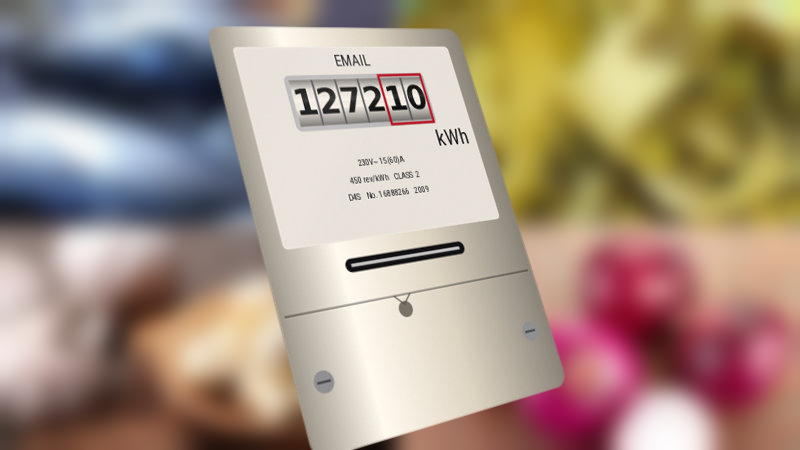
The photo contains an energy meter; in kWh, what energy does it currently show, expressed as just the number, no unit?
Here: 1272.10
